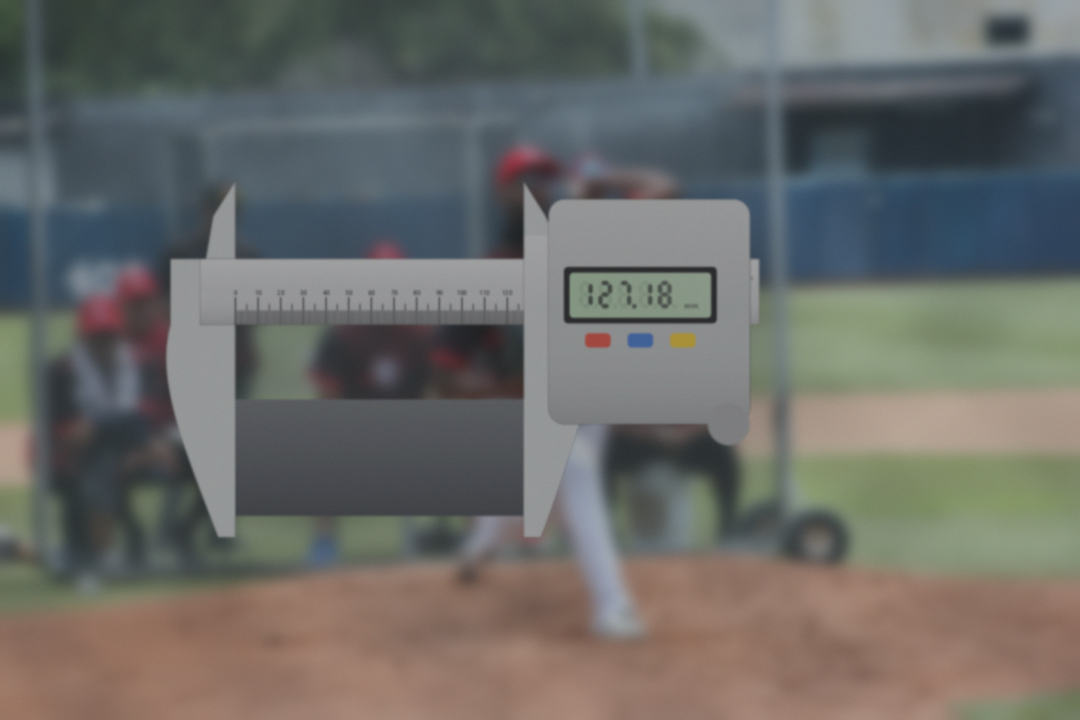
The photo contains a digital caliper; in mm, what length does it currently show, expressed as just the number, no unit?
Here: 127.18
